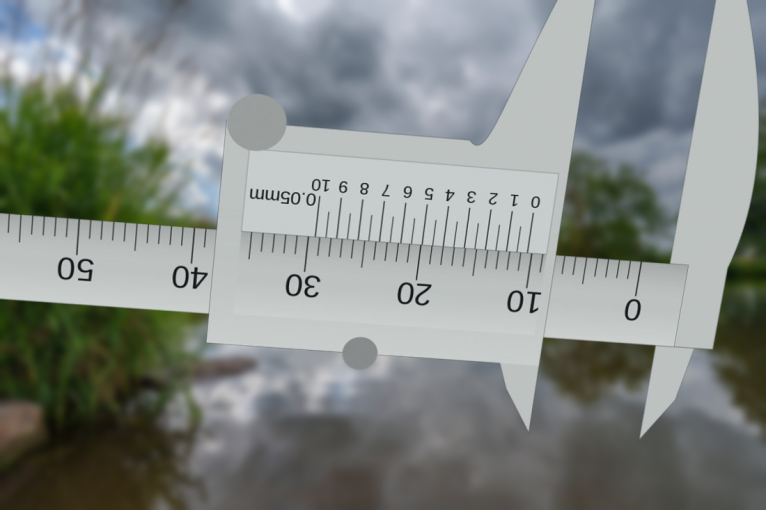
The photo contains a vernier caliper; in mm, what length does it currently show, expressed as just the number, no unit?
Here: 10.4
